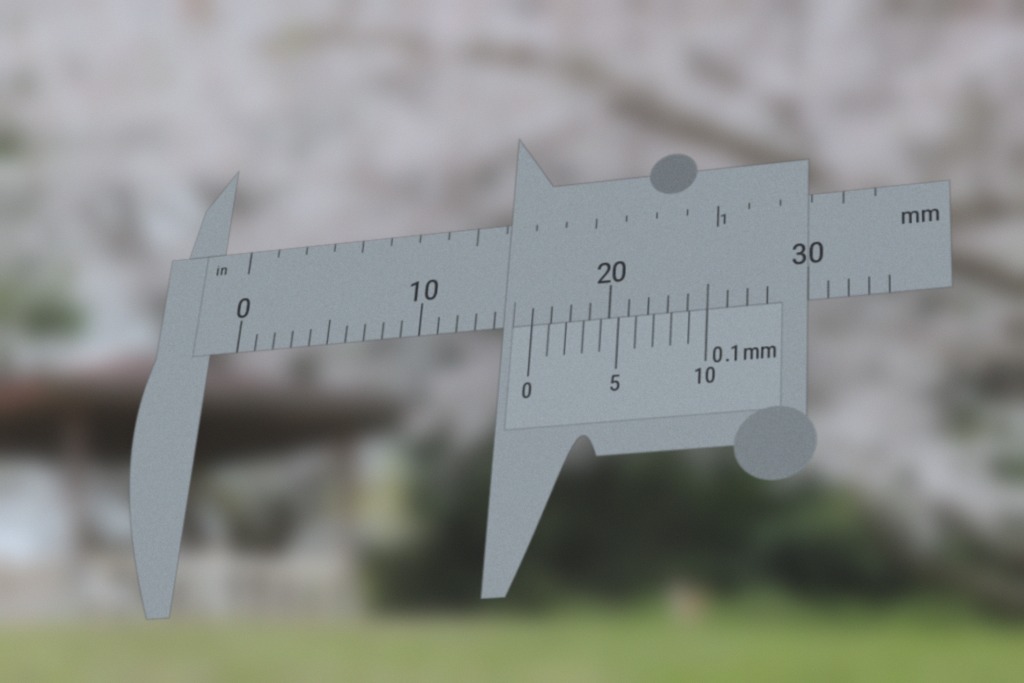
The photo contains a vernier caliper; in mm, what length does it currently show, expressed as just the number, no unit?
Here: 16.0
